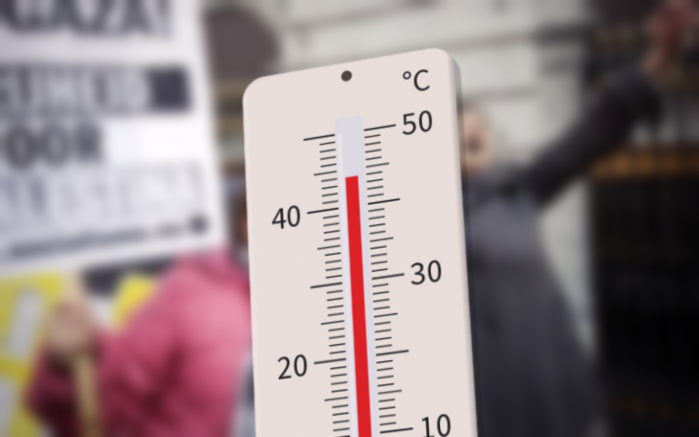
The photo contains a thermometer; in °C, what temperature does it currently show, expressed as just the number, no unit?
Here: 44
